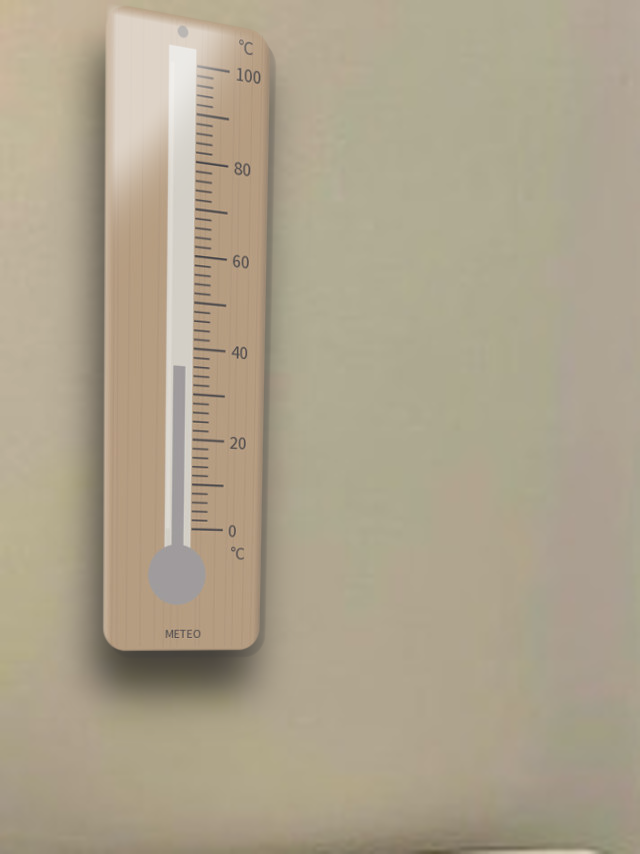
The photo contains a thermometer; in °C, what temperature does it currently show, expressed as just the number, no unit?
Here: 36
